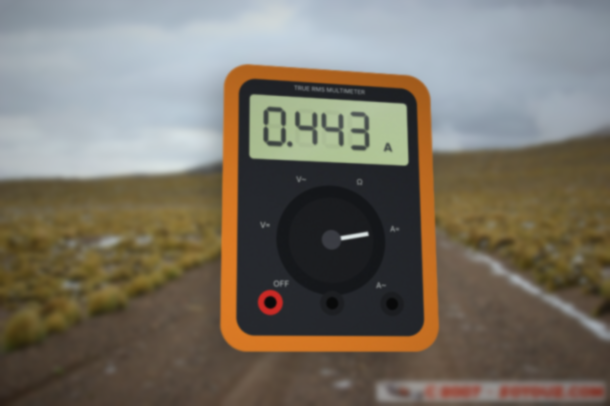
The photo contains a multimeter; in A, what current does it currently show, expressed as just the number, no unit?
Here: 0.443
